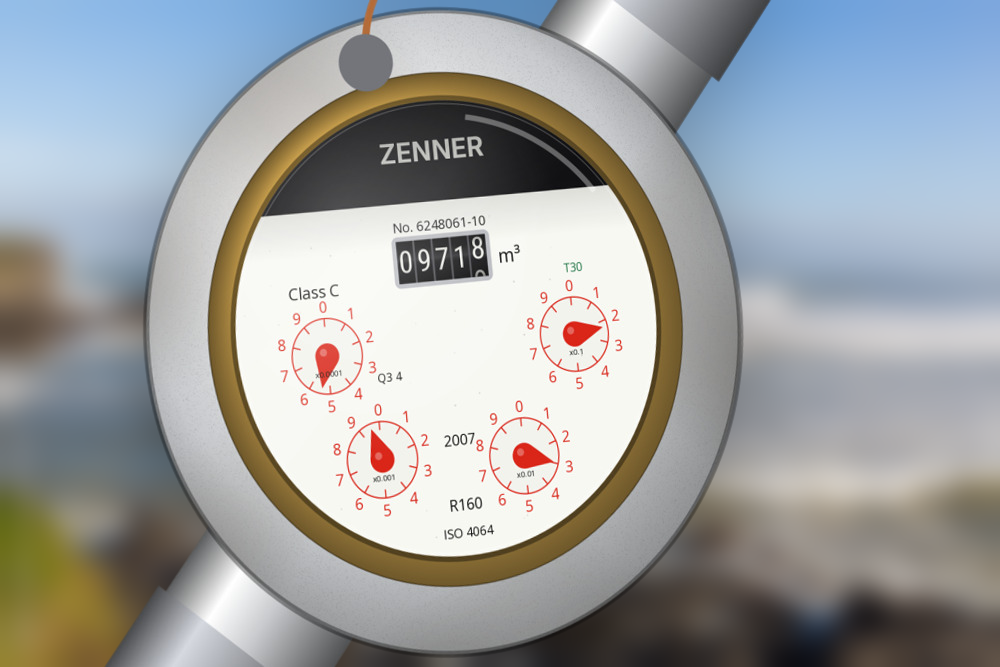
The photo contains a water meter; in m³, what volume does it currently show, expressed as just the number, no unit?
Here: 9718.2295
